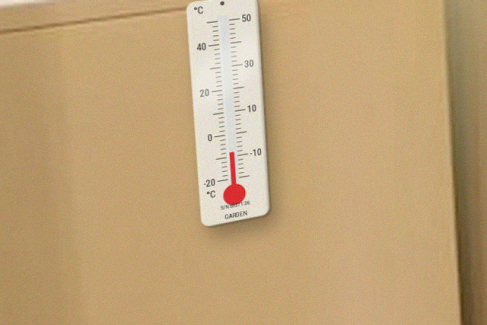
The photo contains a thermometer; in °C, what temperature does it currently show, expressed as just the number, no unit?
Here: -8
